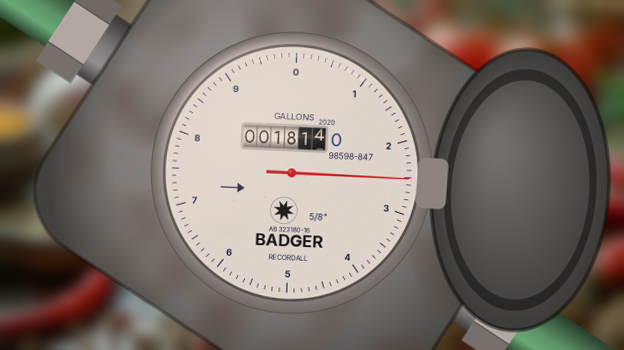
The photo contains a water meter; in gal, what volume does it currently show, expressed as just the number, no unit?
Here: 18142.5
